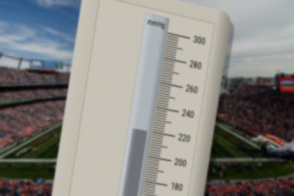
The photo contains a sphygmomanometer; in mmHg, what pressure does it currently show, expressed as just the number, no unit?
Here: 220
